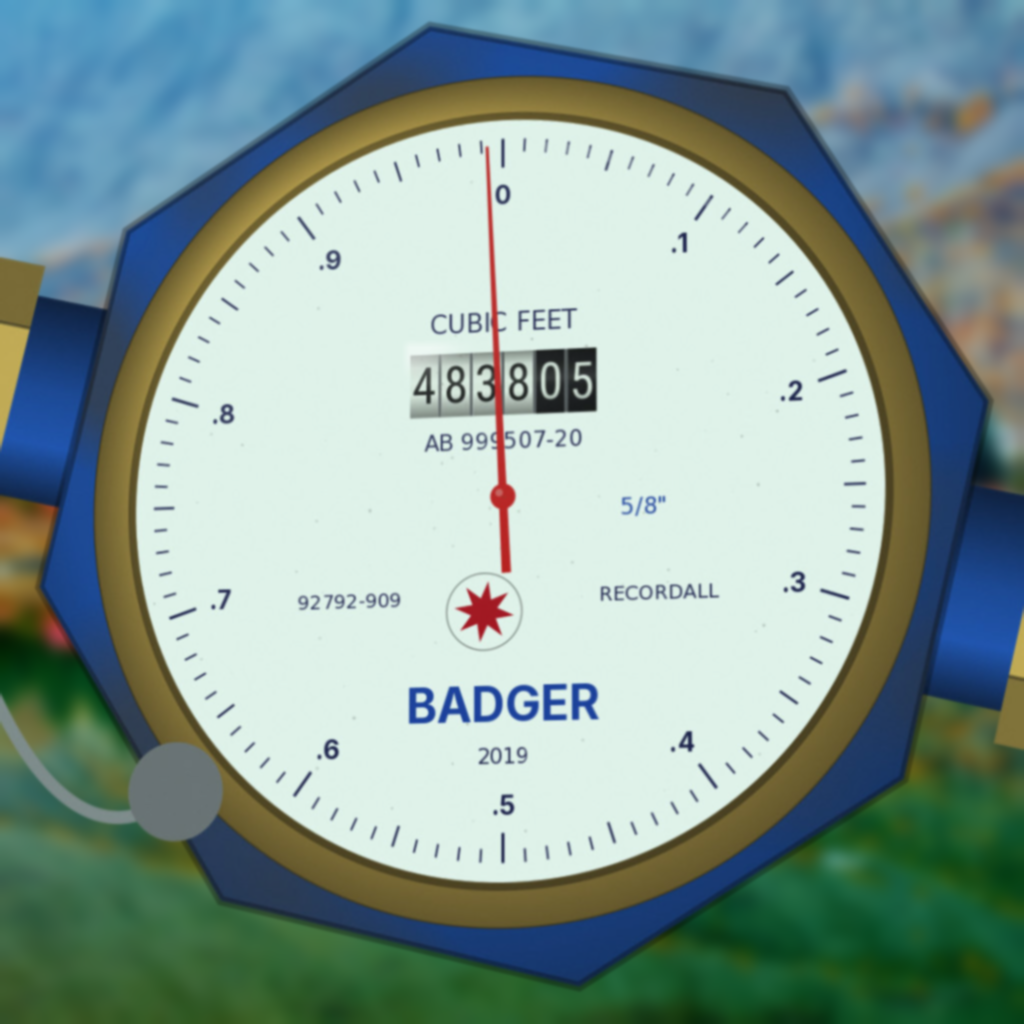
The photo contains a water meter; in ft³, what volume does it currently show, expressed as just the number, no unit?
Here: 483804.99
